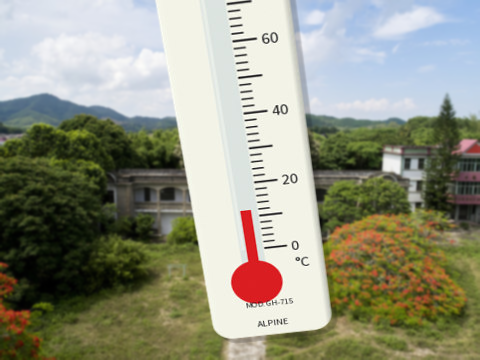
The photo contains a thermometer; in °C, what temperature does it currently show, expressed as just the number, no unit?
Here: 12
